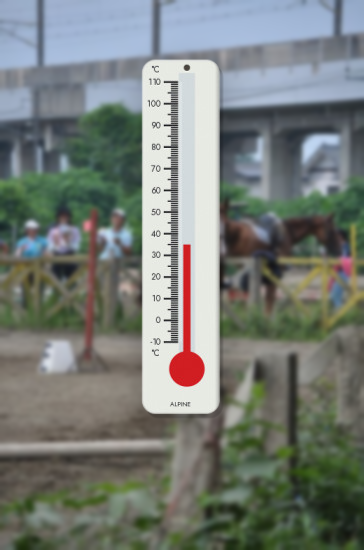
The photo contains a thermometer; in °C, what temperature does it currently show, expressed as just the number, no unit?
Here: 35
